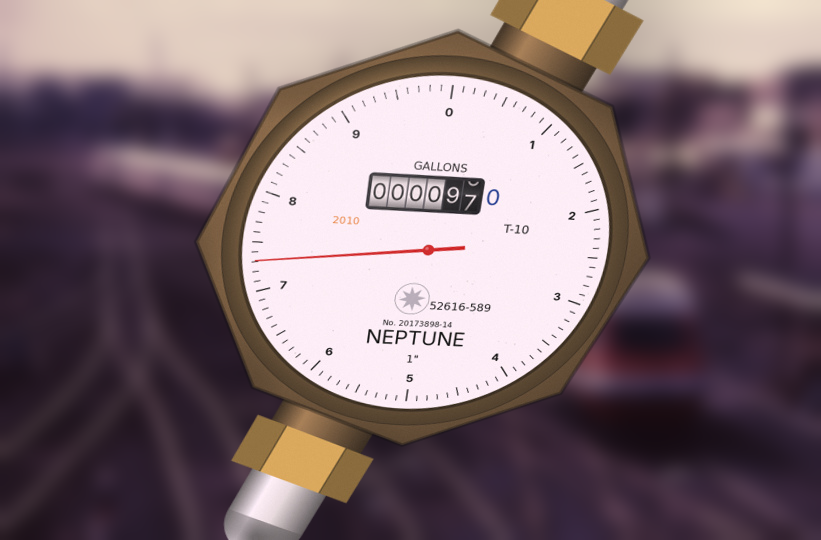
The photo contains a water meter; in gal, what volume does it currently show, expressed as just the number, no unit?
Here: 967.3
